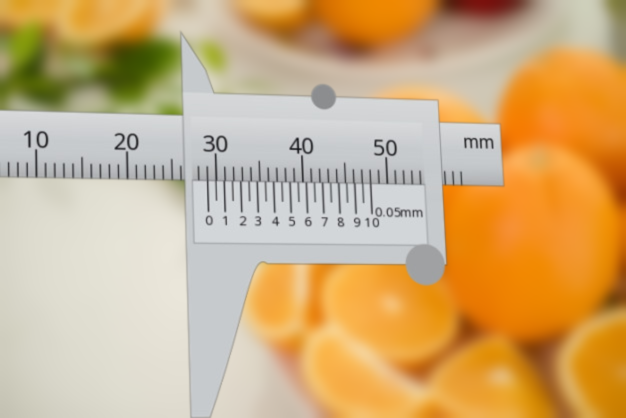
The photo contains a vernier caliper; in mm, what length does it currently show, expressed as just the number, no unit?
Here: 29.0
